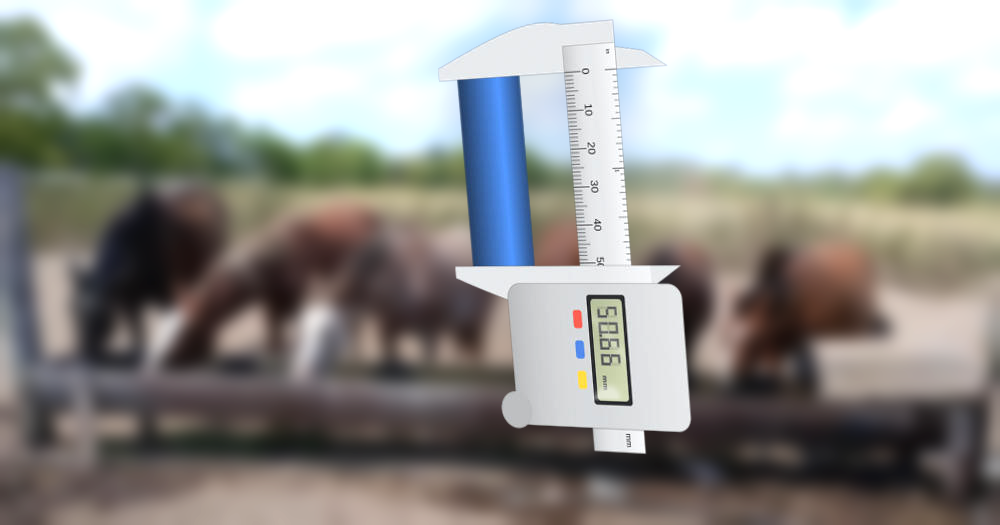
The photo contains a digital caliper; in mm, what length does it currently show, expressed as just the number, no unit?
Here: 50.66
